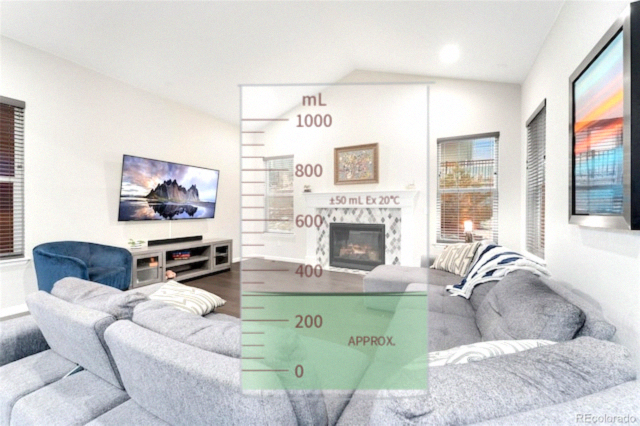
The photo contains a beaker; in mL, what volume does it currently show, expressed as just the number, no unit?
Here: 300
